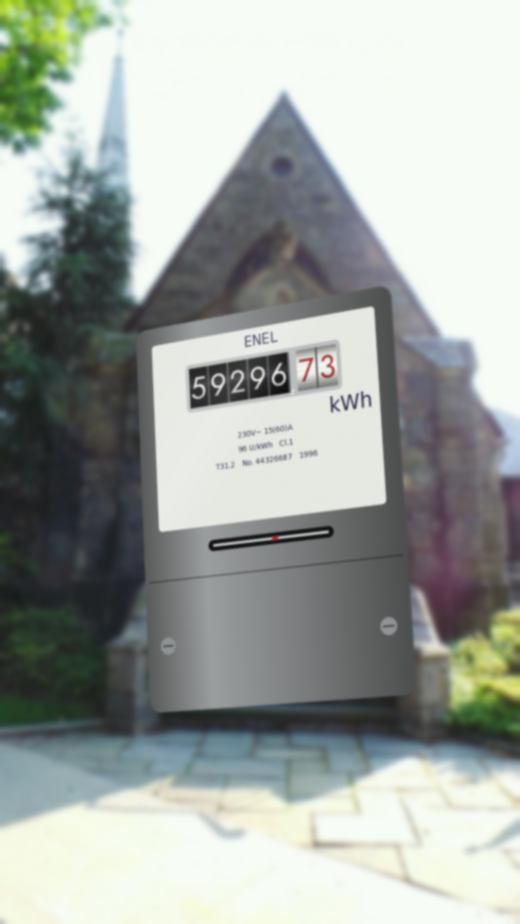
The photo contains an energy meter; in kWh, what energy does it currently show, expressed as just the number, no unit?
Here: 59296.73
